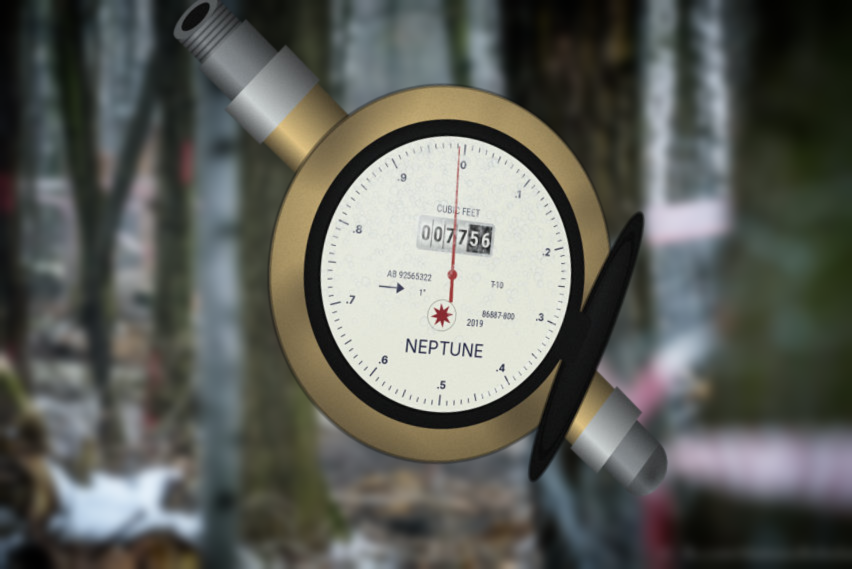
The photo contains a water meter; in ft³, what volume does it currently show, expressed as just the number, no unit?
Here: 7755.99
